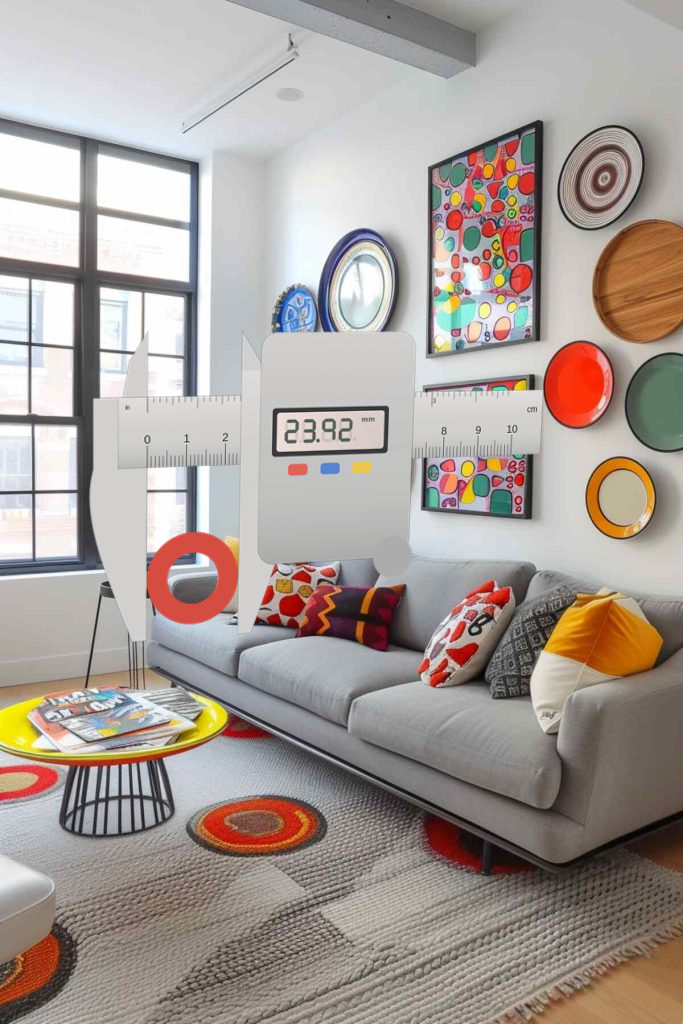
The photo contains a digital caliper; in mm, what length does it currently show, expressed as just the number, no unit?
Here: 23.92
